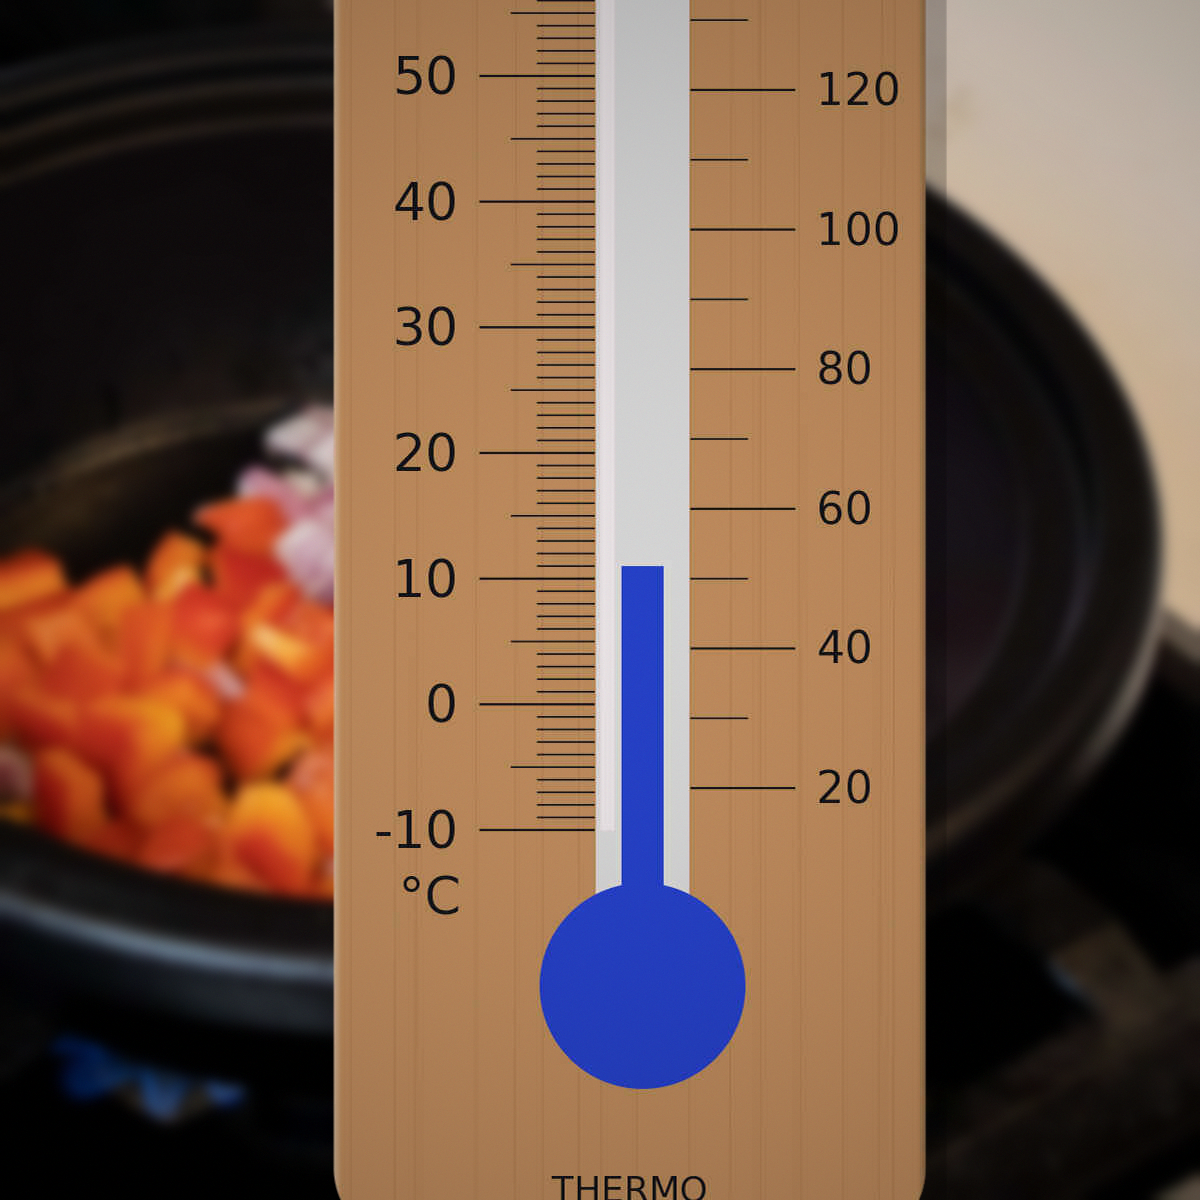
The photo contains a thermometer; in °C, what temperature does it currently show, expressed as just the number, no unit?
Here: 11
